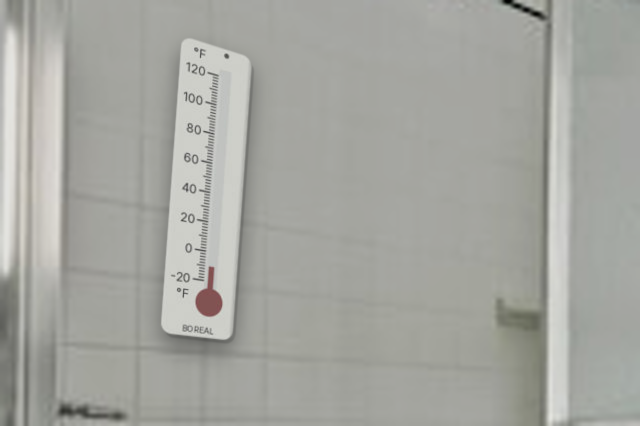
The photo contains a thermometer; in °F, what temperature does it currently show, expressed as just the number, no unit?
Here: -10
